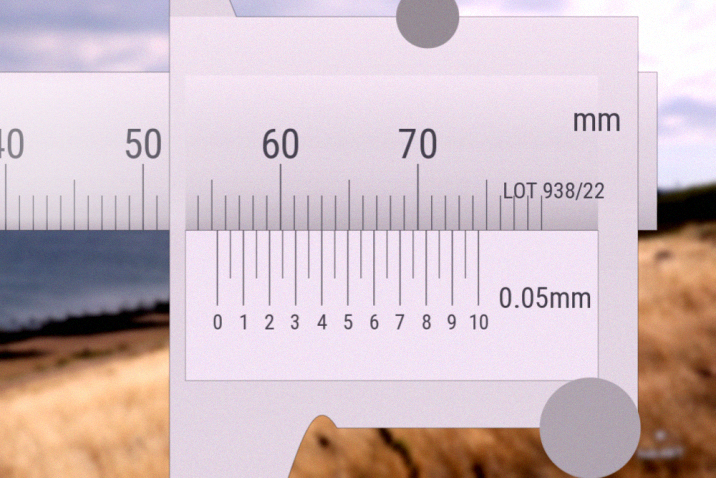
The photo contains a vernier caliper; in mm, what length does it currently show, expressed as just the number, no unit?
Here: 55.4
